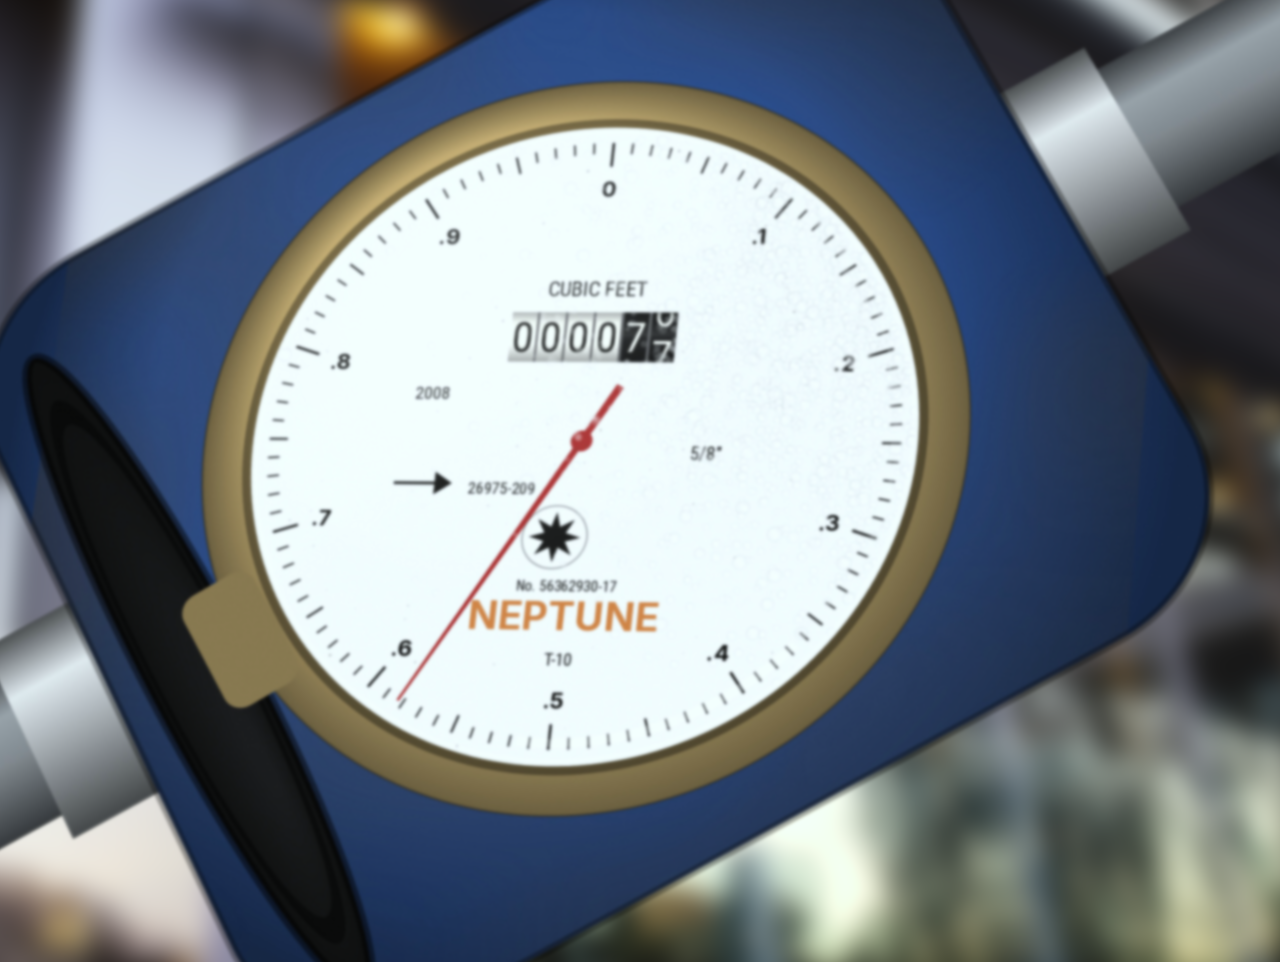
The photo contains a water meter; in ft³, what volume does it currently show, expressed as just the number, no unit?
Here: 76.58
